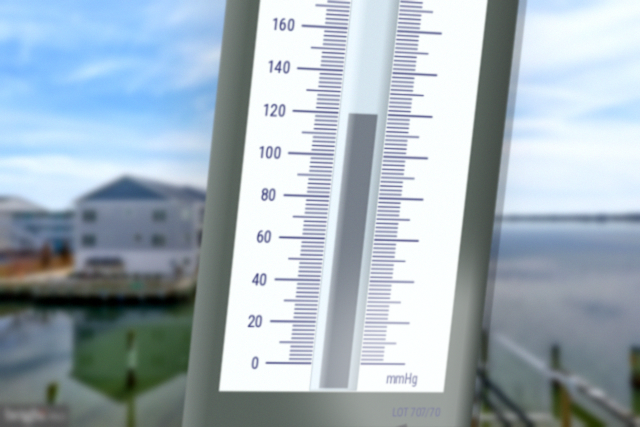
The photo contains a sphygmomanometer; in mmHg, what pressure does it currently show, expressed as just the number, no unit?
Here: 120
